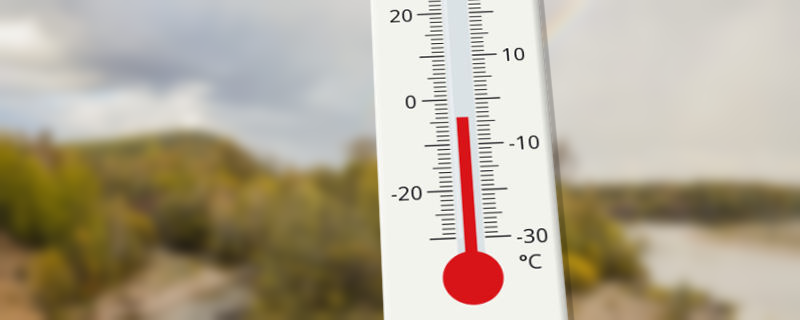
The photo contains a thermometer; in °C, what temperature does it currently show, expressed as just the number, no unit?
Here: -4
